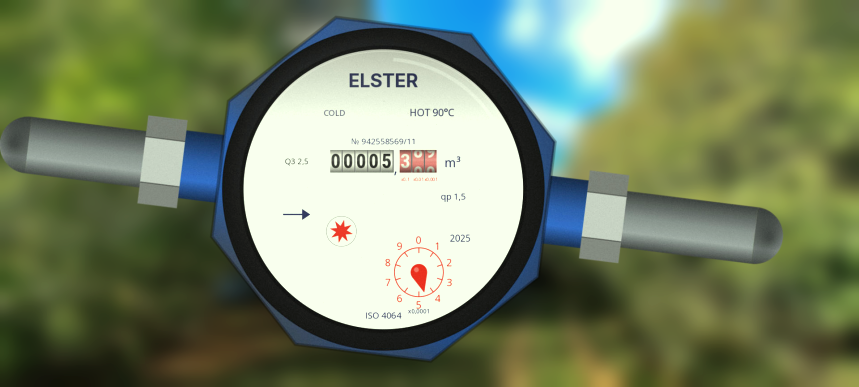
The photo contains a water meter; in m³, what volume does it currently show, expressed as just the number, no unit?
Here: 5.3894
